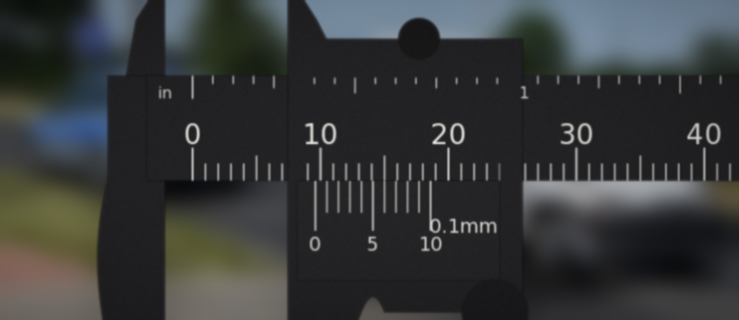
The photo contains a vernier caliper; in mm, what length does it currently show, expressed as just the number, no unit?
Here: 9.6
